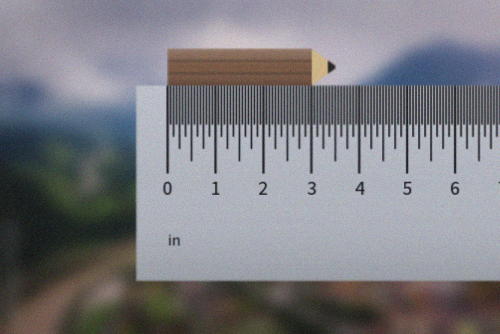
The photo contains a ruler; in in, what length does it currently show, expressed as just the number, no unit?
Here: 3.5
